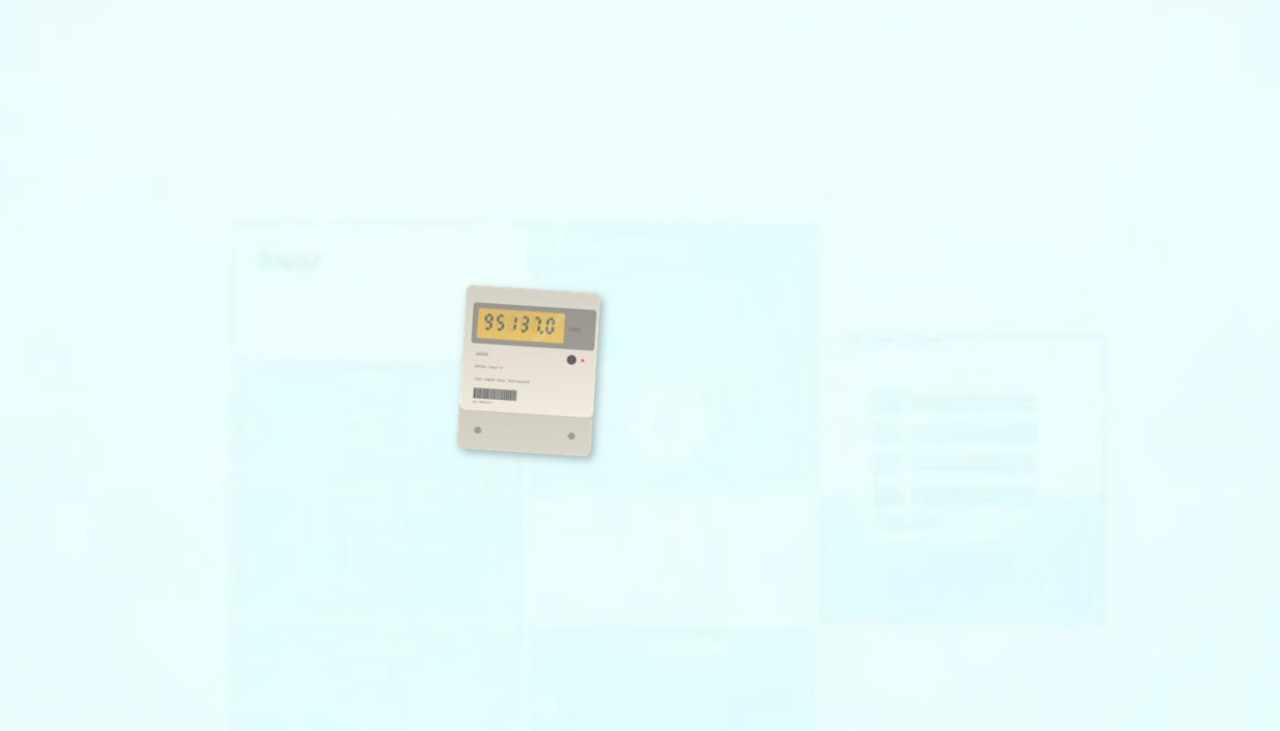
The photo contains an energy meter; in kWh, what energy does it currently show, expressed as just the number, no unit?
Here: 95137.0
